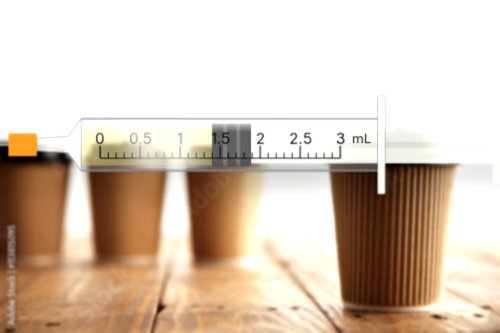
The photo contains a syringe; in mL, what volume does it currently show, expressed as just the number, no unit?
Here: 1.4
